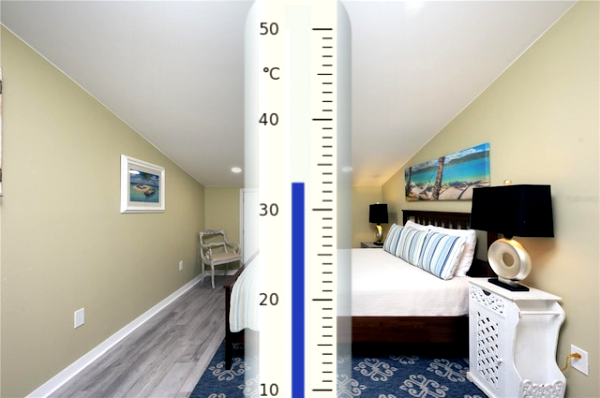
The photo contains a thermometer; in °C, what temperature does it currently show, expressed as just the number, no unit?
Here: 33
